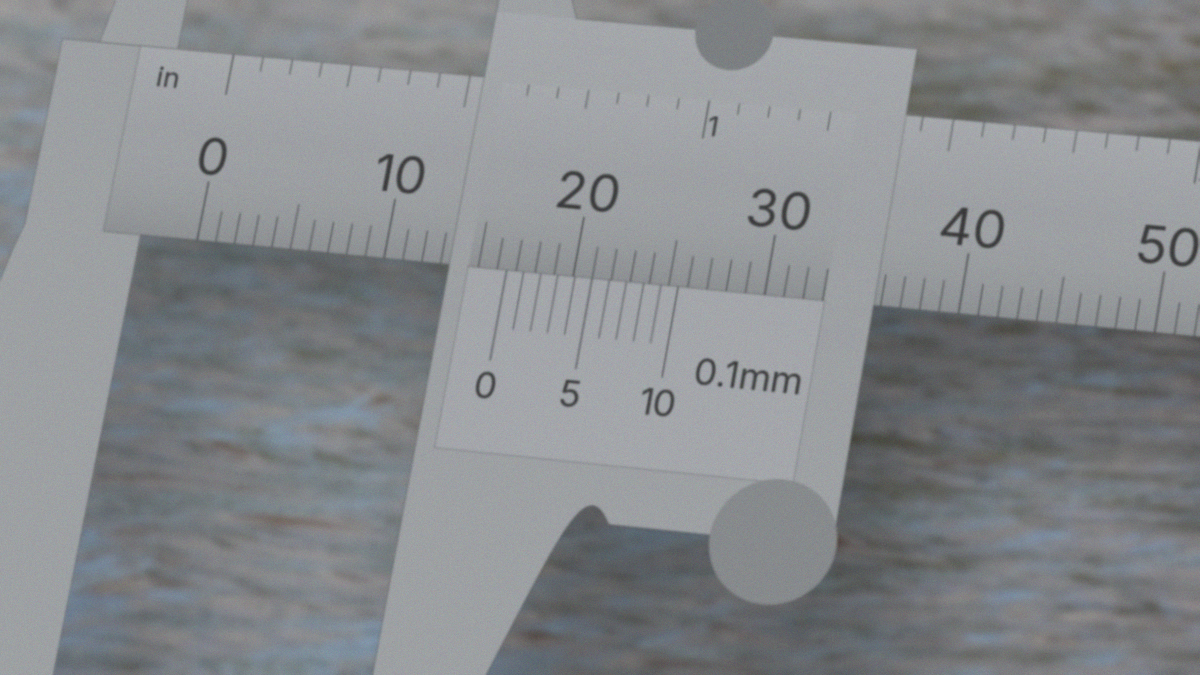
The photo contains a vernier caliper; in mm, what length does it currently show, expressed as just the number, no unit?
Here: 16.5
